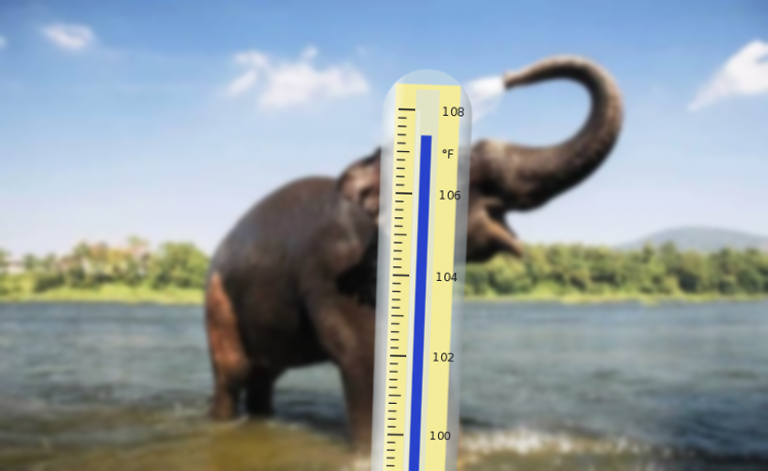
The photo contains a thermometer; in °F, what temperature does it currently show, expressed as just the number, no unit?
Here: 107.4
